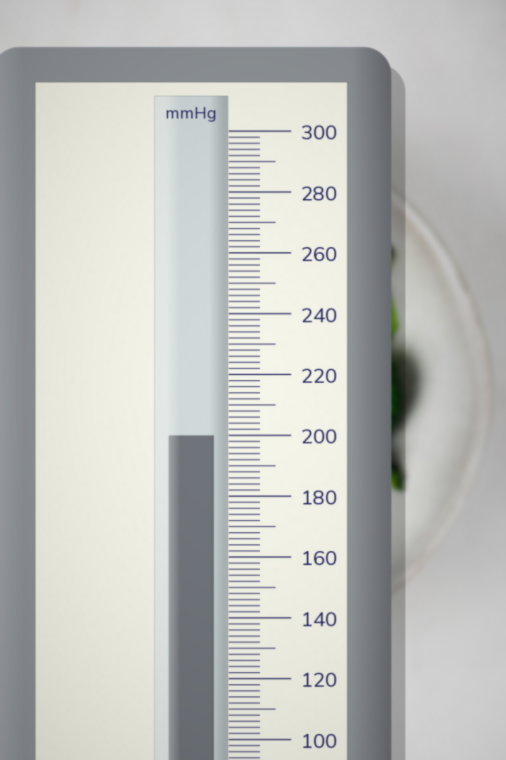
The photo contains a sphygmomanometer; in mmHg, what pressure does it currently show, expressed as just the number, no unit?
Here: 200
